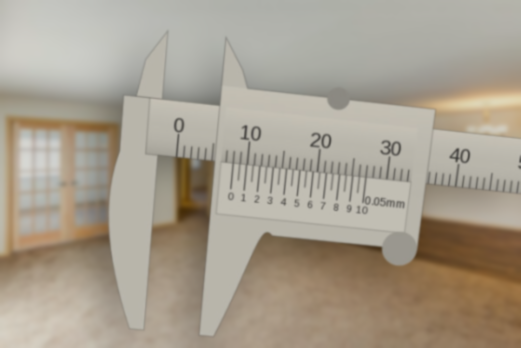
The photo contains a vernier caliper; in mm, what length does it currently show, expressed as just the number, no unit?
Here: 8.0
